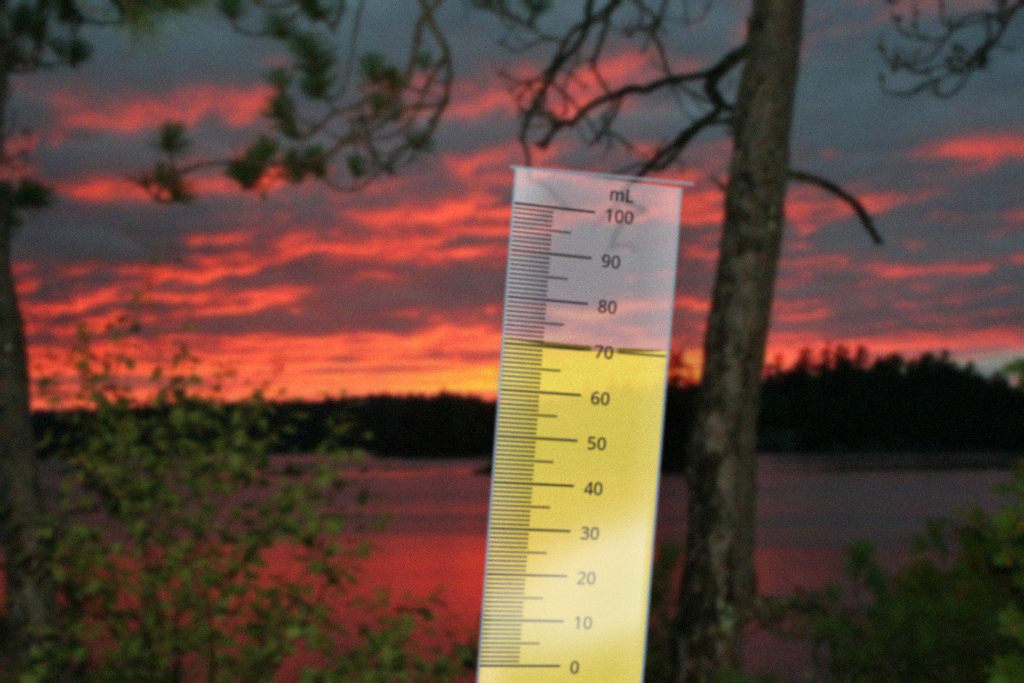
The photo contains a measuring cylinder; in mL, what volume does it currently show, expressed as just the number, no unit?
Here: 70
